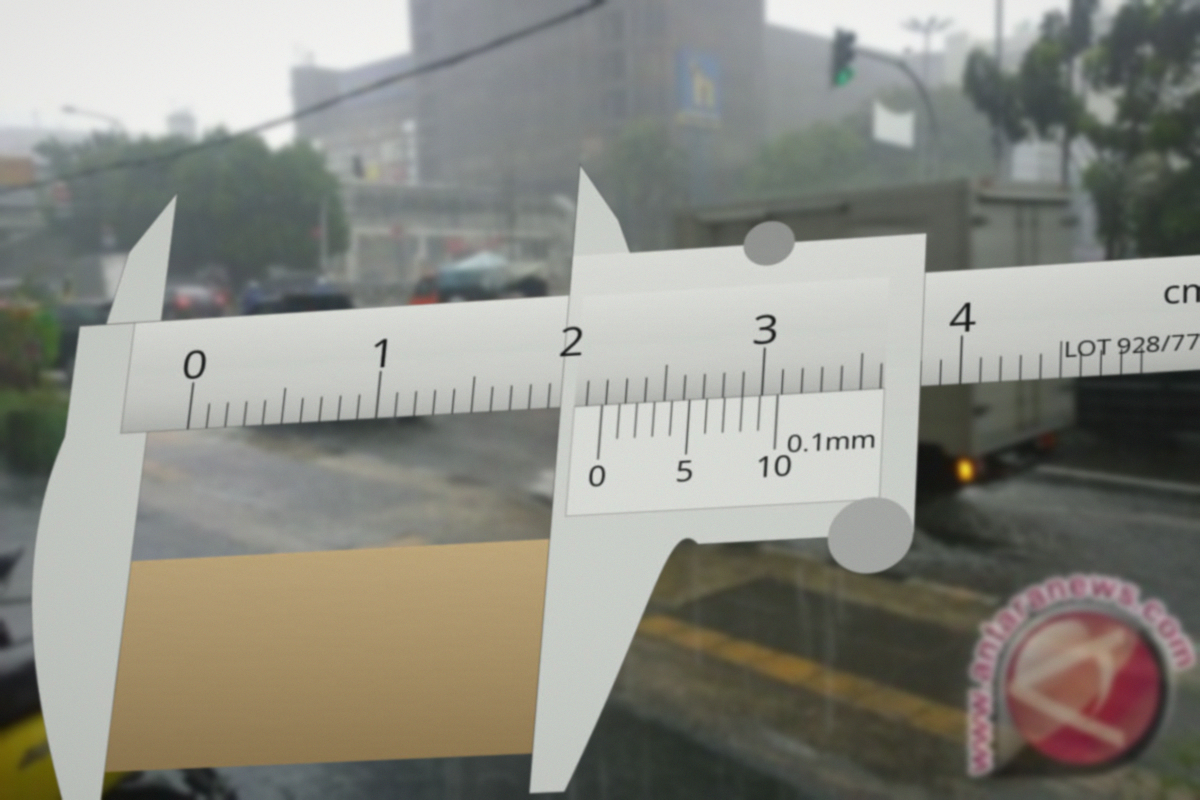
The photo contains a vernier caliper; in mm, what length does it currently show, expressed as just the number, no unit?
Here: 21.8
